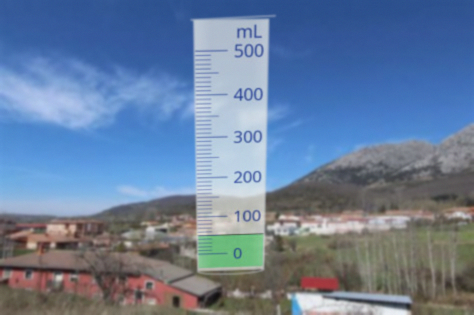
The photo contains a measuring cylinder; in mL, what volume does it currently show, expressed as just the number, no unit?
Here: 50
